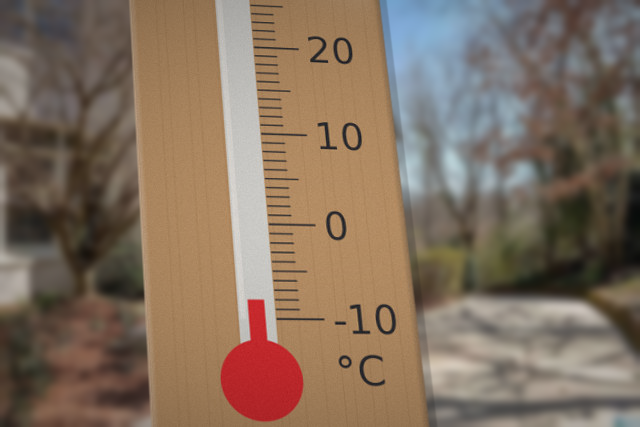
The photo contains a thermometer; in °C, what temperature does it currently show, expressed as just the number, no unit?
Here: -8
